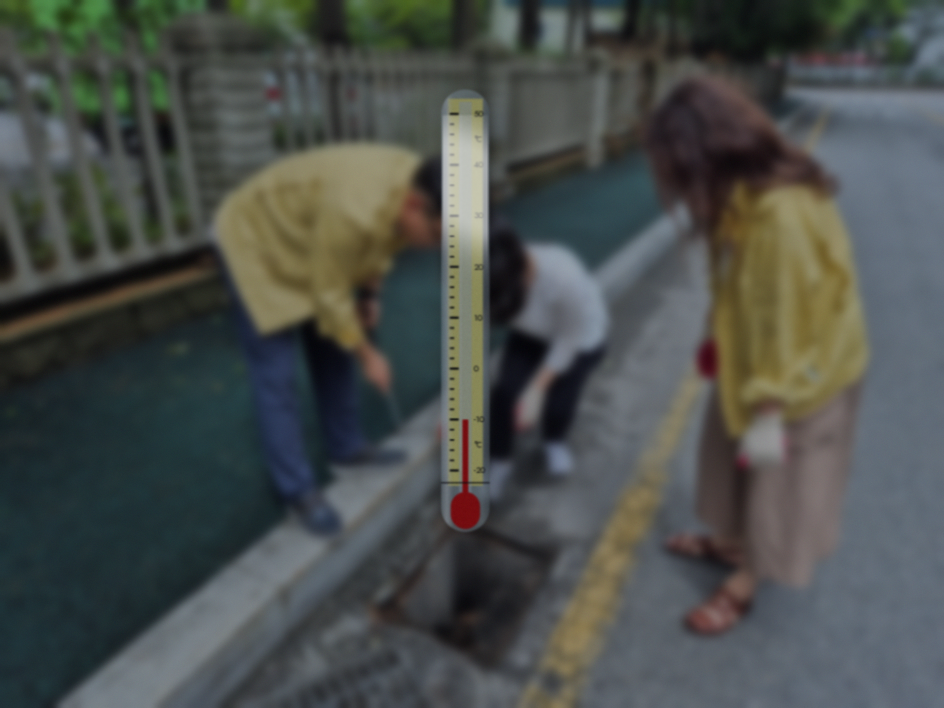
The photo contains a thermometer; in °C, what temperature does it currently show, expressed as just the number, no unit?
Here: -10
